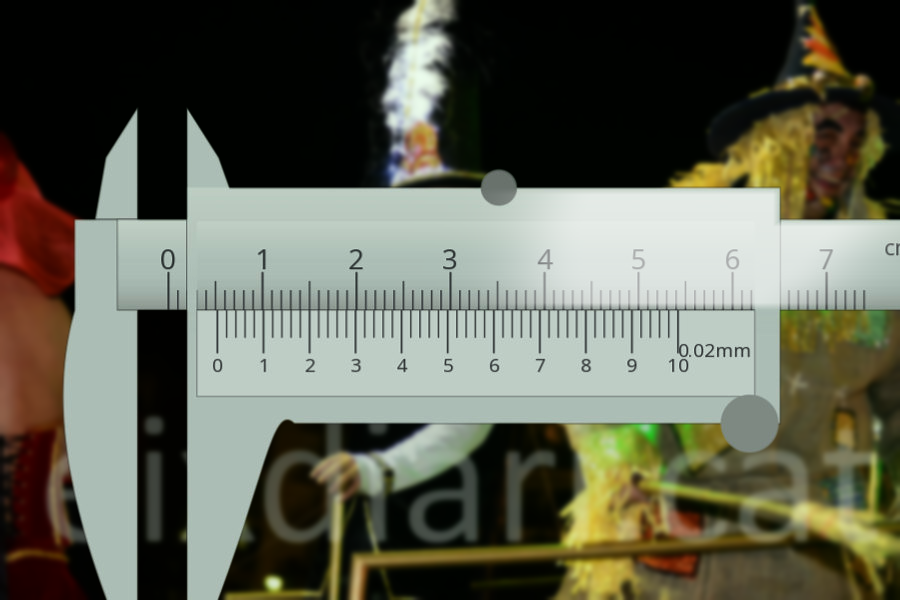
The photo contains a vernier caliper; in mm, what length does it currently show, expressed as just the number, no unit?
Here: 5.2
